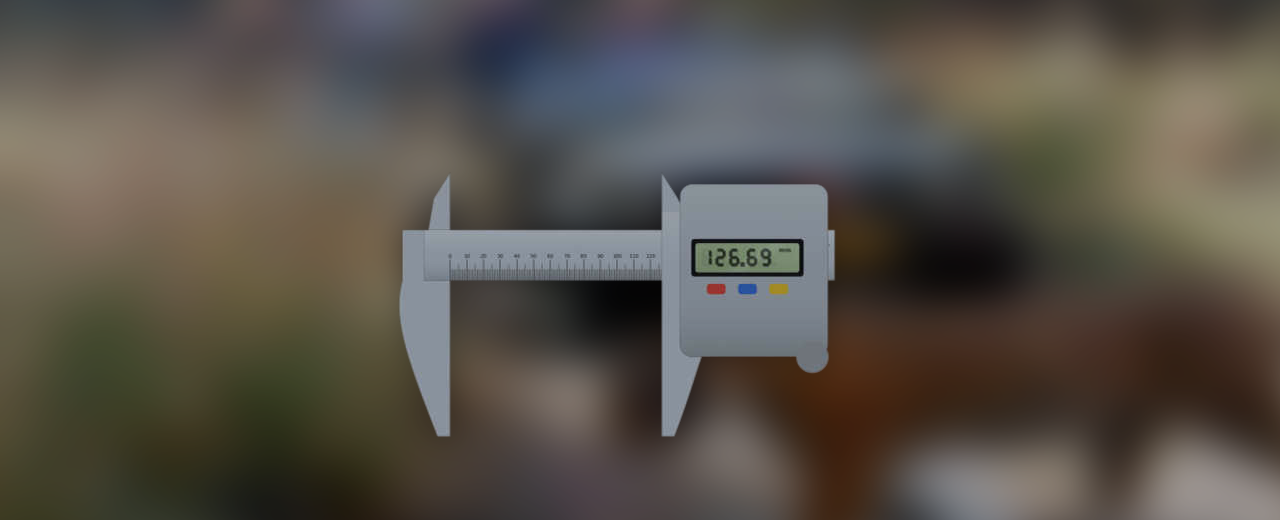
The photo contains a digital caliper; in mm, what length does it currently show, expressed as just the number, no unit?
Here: 126.69
